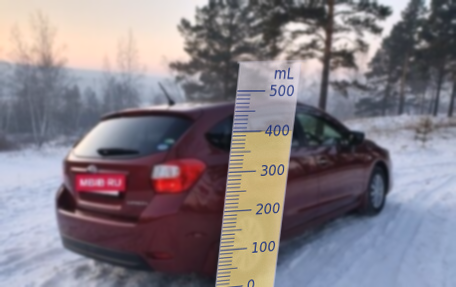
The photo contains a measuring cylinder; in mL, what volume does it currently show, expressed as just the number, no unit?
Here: 400
